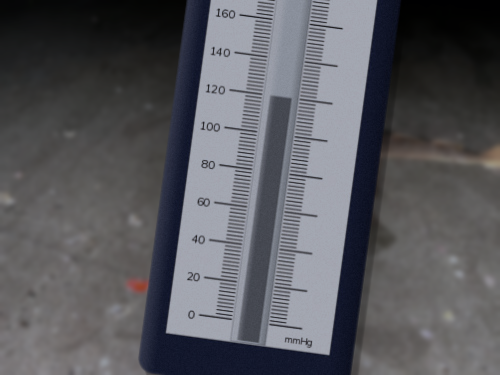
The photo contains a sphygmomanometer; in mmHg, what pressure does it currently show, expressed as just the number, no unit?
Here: 120
